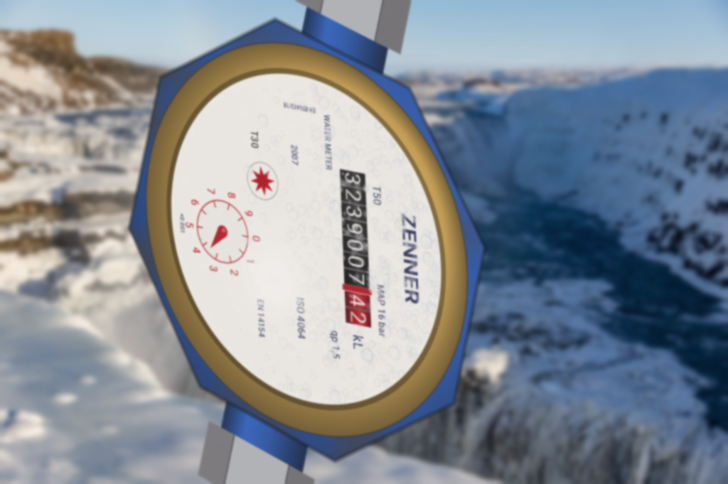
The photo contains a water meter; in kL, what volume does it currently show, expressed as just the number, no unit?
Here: 3239007.423
